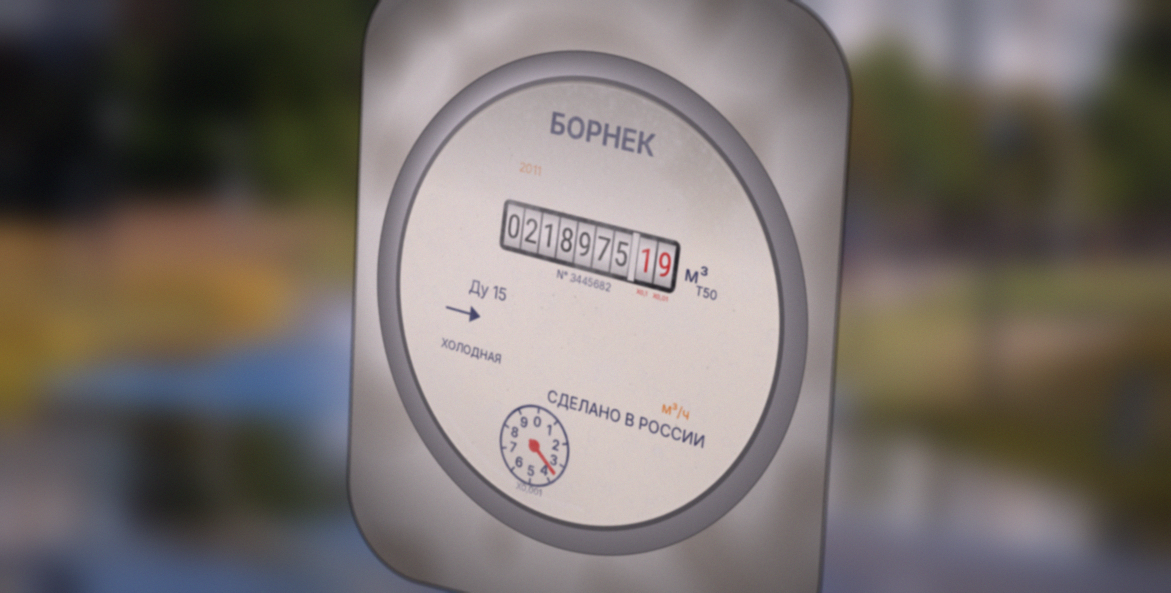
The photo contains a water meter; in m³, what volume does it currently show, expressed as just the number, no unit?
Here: 218975.193
